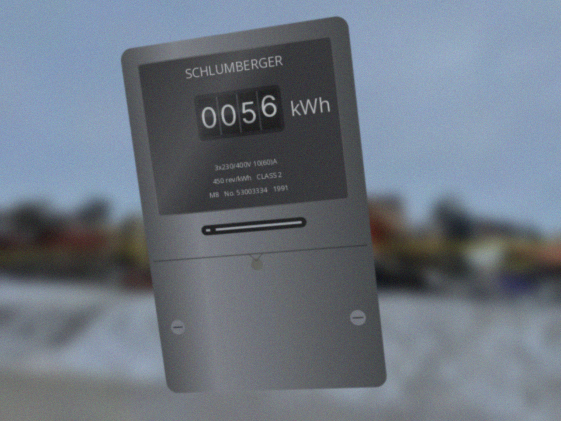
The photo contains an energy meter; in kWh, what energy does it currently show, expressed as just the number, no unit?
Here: 56
